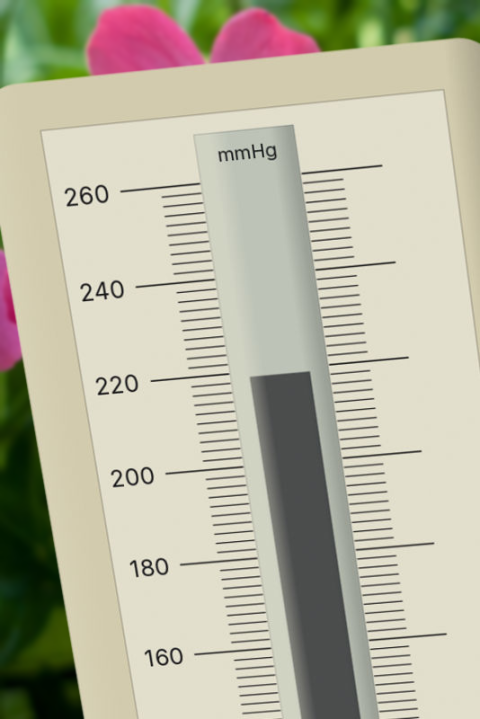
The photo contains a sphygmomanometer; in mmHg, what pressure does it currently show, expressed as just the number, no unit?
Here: 219
